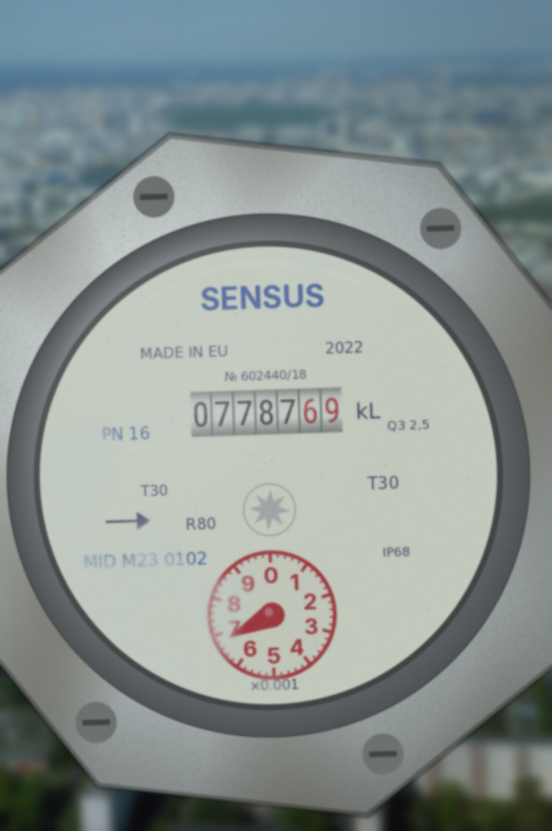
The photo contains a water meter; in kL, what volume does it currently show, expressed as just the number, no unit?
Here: 7787.696
